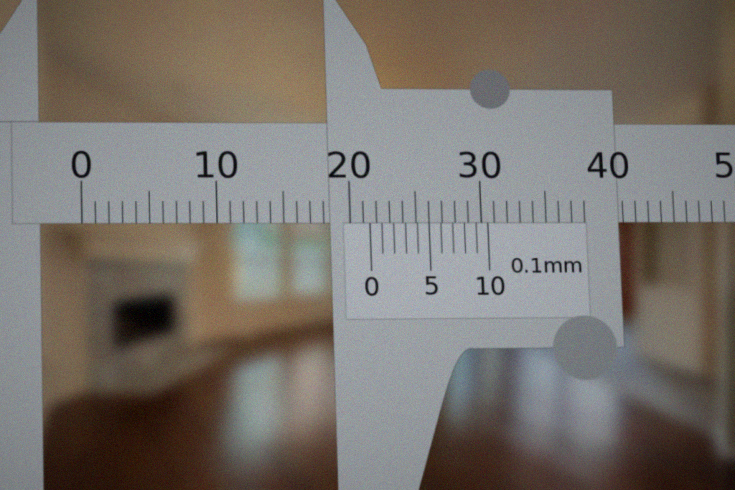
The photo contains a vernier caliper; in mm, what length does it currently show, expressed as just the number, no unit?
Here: 21.5
